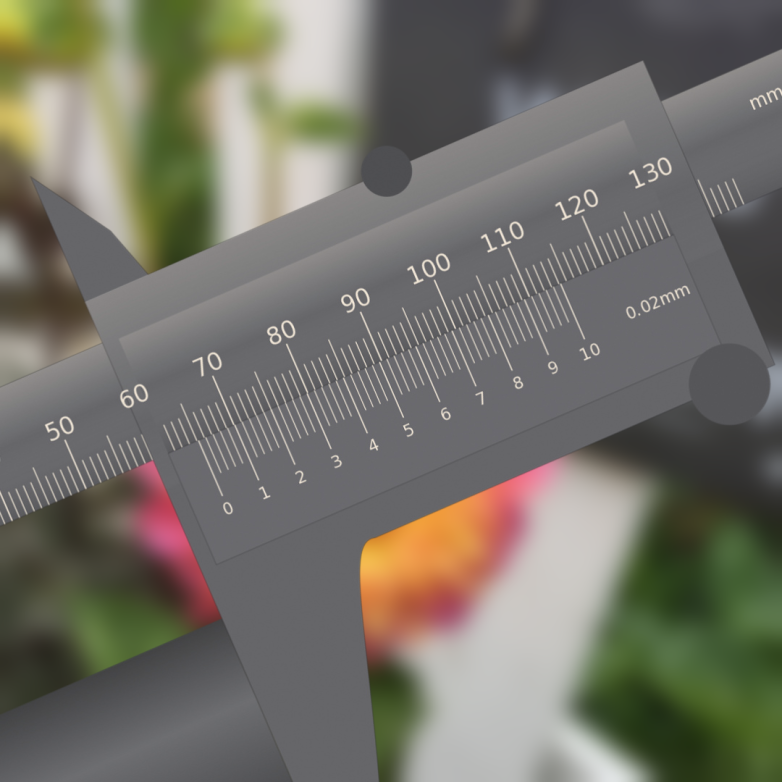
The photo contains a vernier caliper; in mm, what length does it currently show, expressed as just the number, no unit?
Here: 65.2
